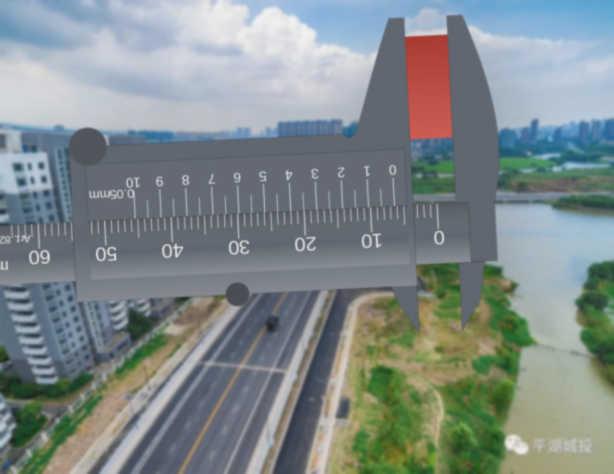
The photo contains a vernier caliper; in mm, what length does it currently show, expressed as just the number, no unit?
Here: 6.4
